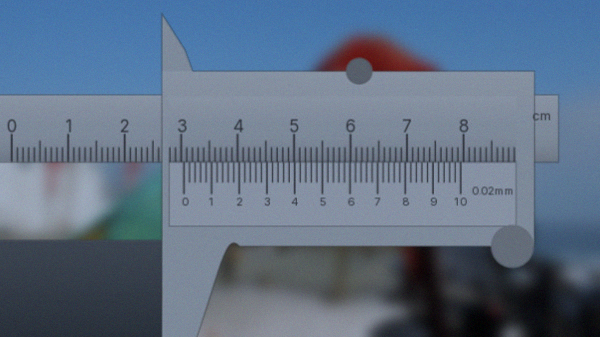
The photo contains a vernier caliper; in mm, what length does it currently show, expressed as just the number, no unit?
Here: 30.5
